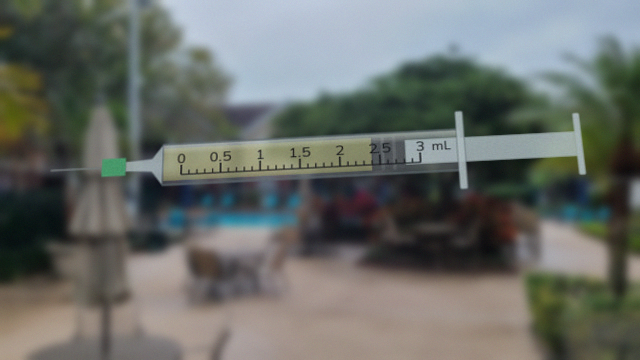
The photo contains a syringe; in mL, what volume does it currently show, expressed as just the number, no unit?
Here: 2.4
